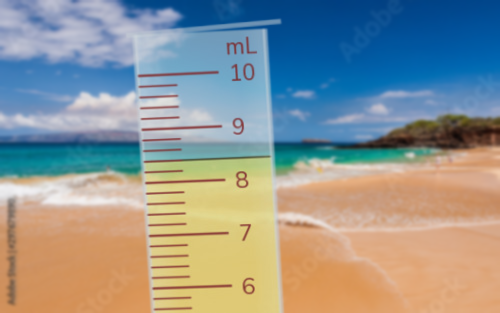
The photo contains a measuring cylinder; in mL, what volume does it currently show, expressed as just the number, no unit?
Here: 8.4
